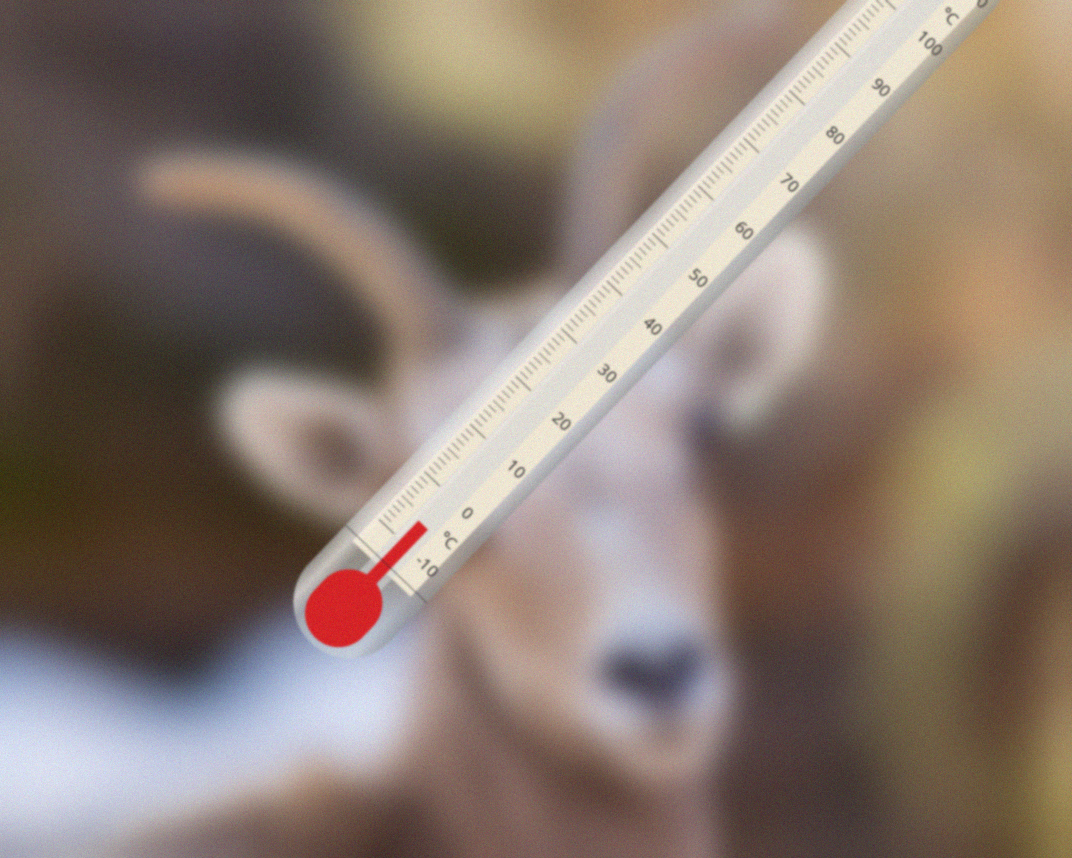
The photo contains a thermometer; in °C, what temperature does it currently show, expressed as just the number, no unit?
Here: -6
